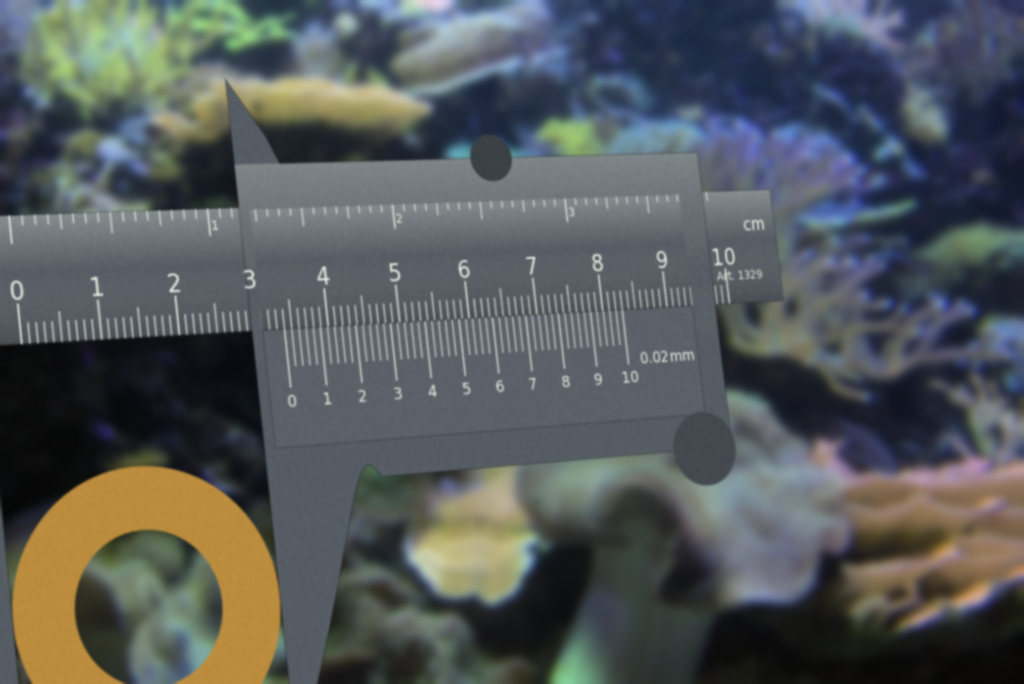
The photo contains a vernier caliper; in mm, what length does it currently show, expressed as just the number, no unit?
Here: 34.0
